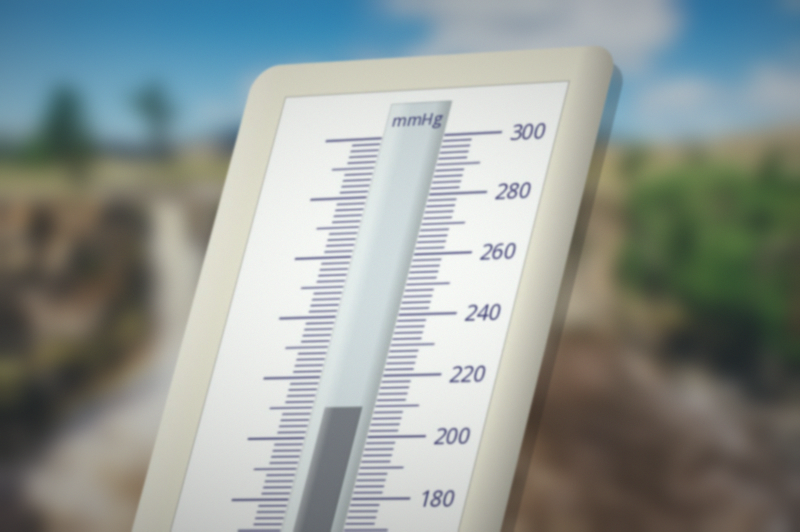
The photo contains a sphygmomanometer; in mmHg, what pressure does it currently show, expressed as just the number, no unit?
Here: 210
